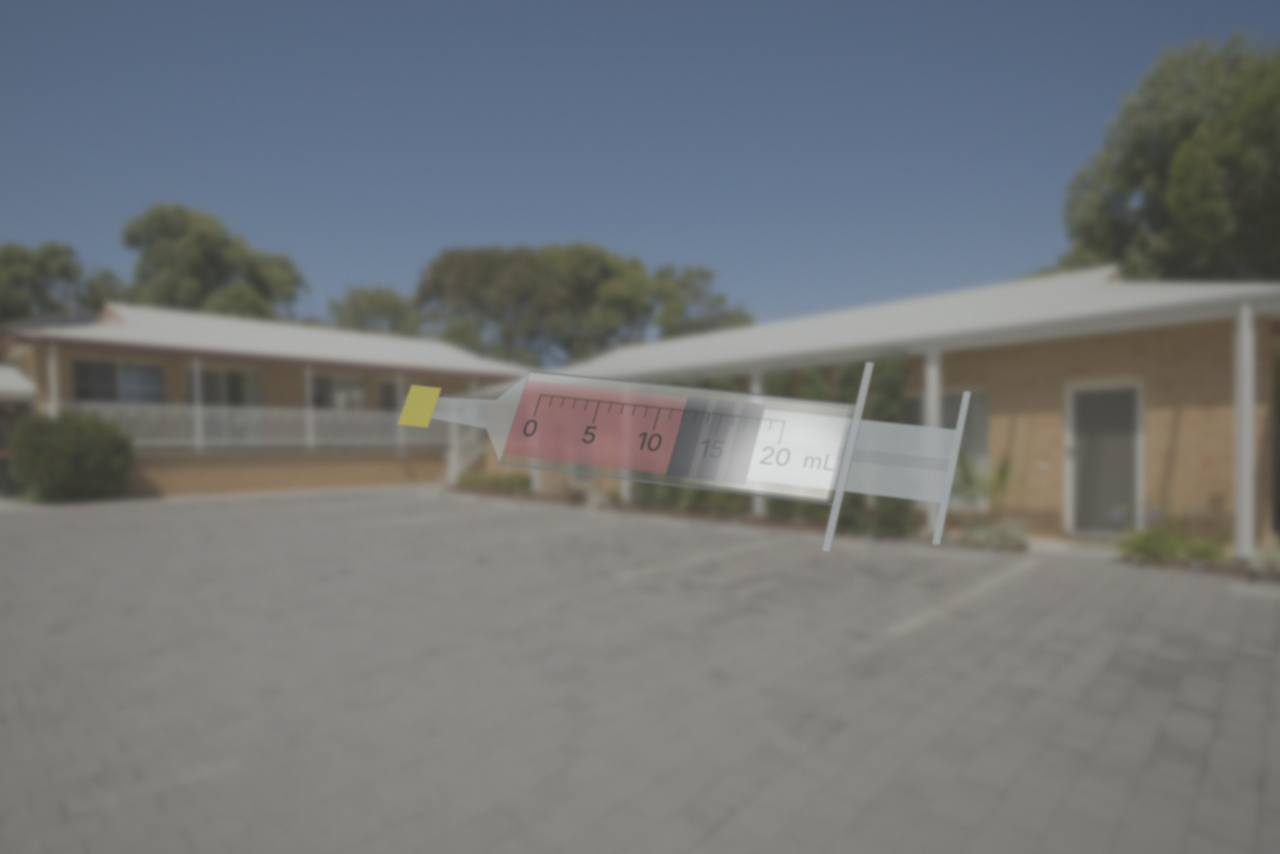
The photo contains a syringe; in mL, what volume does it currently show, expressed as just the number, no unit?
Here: 12
